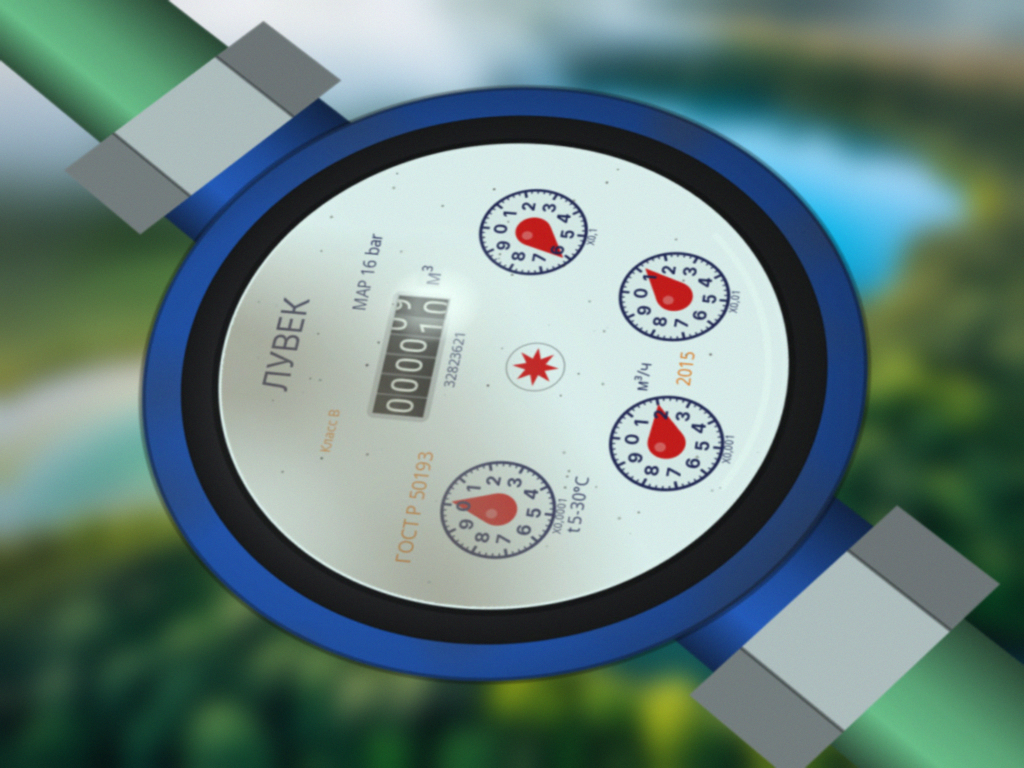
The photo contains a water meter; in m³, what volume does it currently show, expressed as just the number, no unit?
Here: 9.6120
